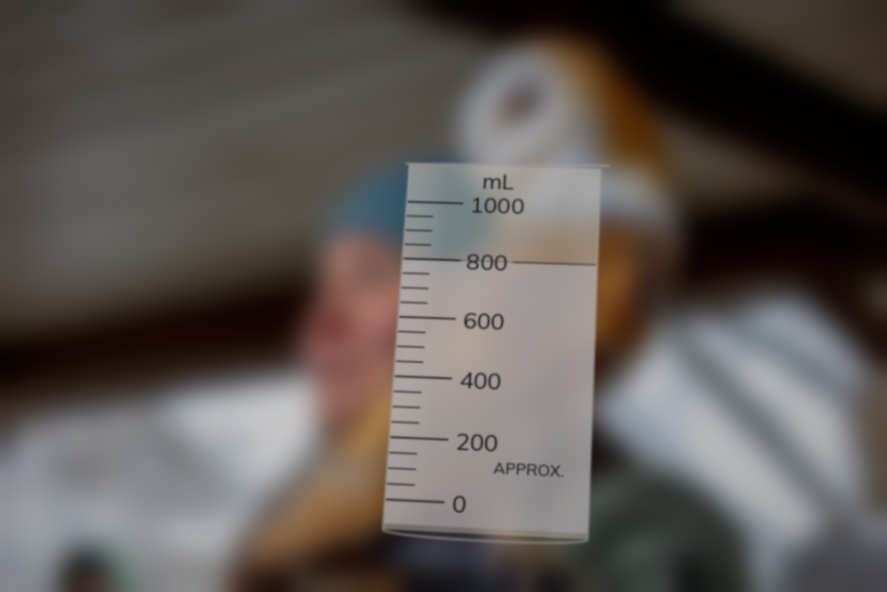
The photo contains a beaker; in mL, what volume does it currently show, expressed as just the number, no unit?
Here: 800
